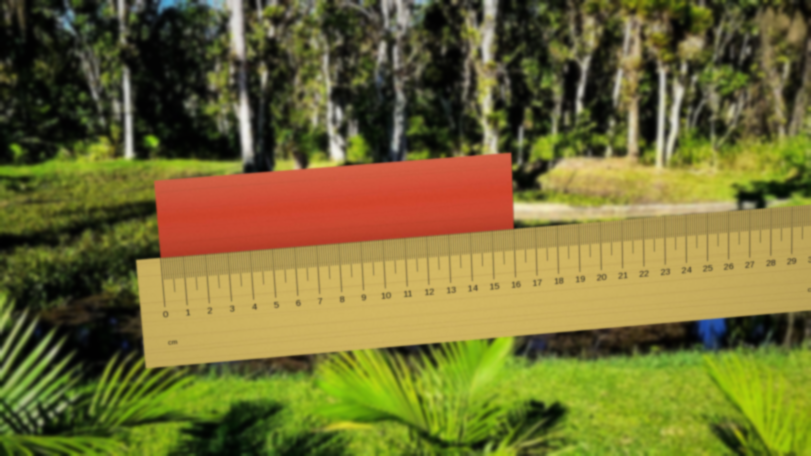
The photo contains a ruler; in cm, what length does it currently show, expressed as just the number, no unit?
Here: 16
